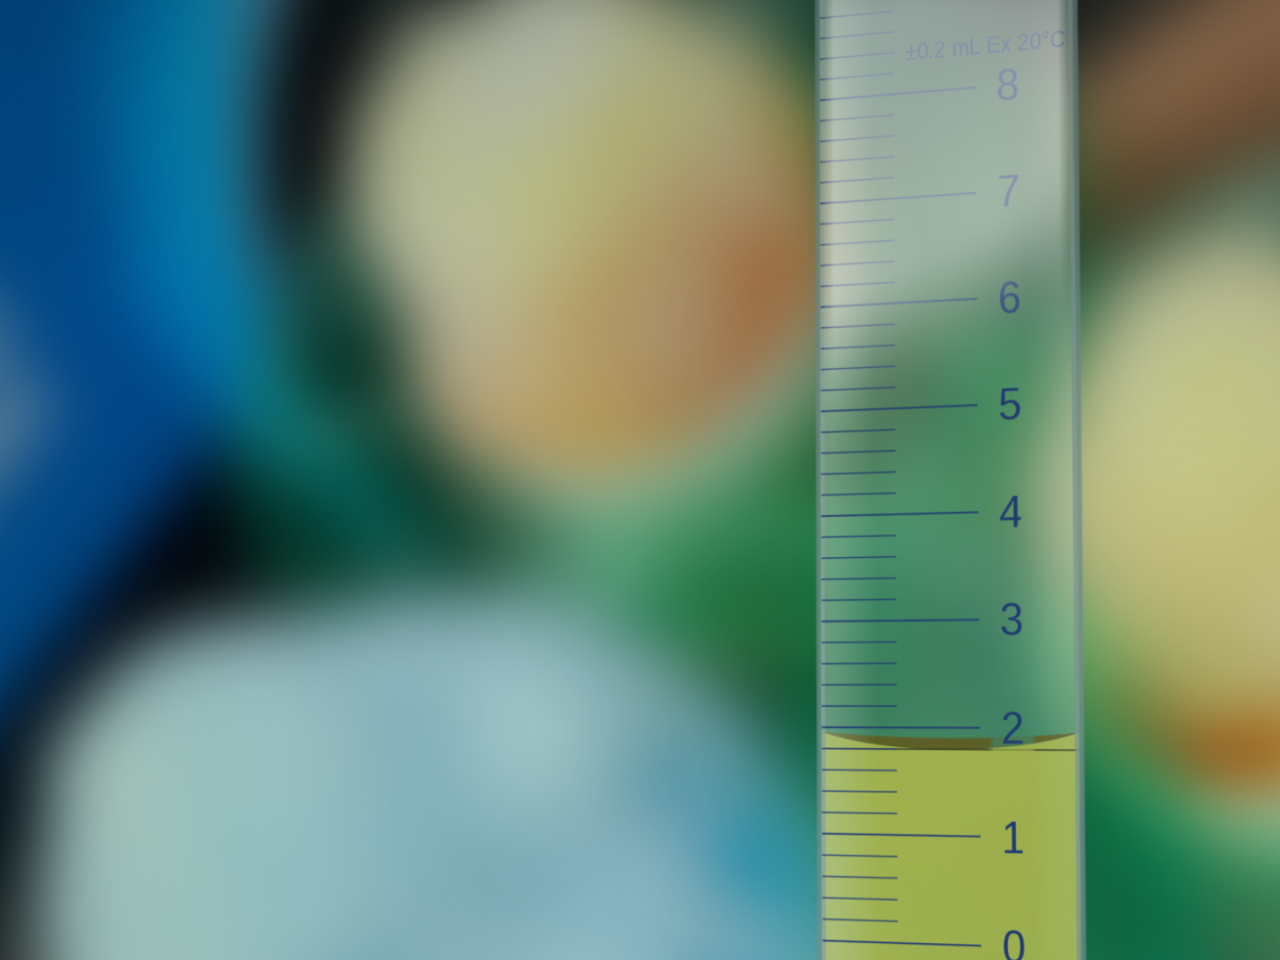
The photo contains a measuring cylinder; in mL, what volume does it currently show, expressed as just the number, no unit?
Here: 1.8
